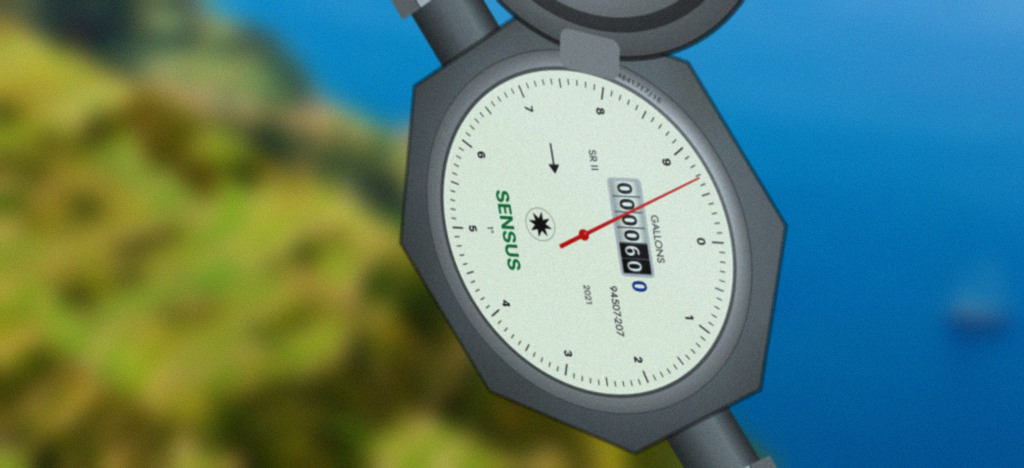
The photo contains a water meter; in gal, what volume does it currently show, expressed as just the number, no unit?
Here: 599.3
